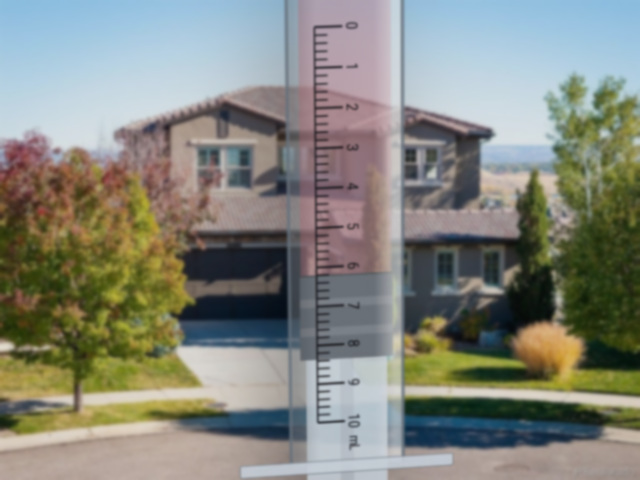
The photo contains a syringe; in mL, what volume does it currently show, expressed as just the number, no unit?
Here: 6.2
